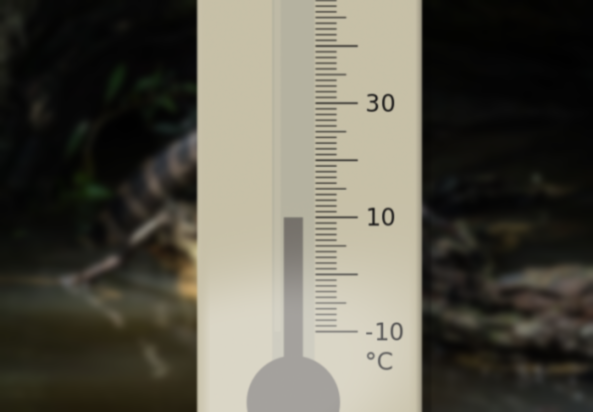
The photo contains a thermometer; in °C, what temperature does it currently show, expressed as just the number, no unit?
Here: 10
